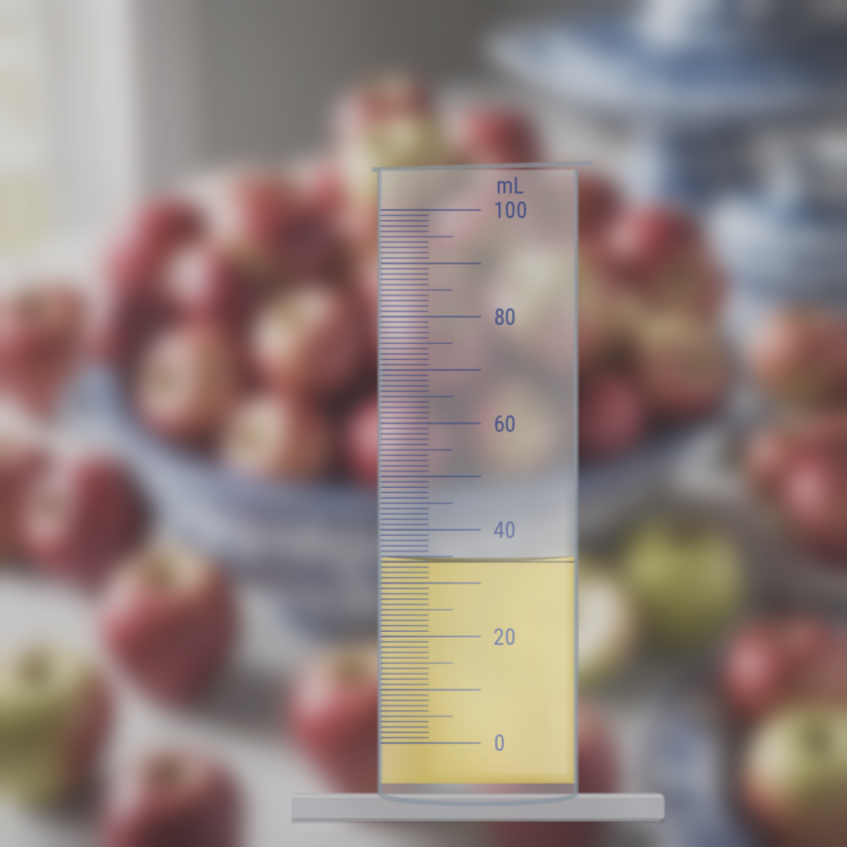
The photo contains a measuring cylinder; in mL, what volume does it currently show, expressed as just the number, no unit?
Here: 34
